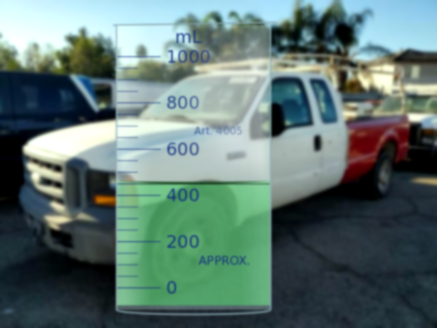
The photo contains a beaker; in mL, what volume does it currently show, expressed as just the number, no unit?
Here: 450
